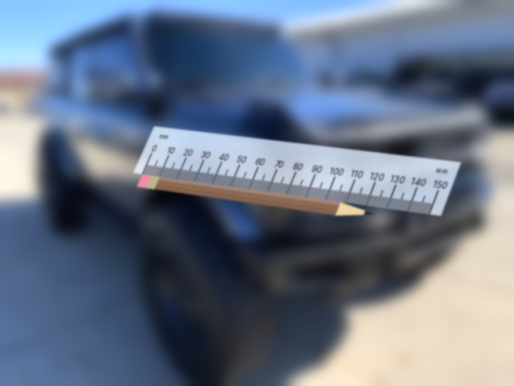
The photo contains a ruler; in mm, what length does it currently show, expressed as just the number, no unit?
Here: 125
